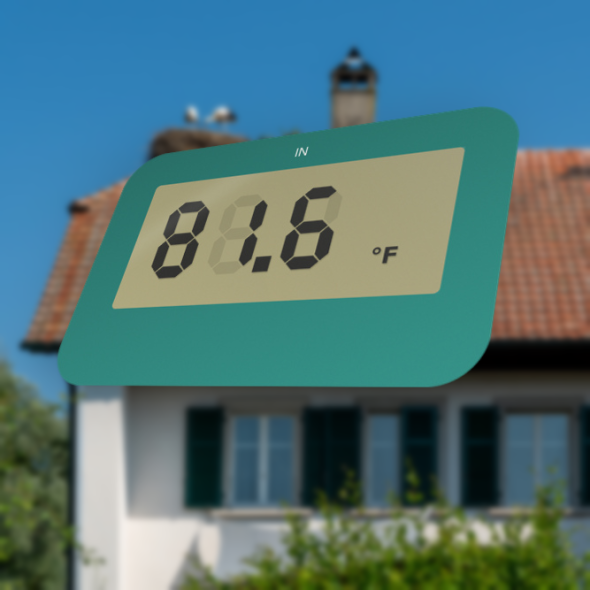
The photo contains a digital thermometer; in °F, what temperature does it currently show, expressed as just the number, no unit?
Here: 81.6
